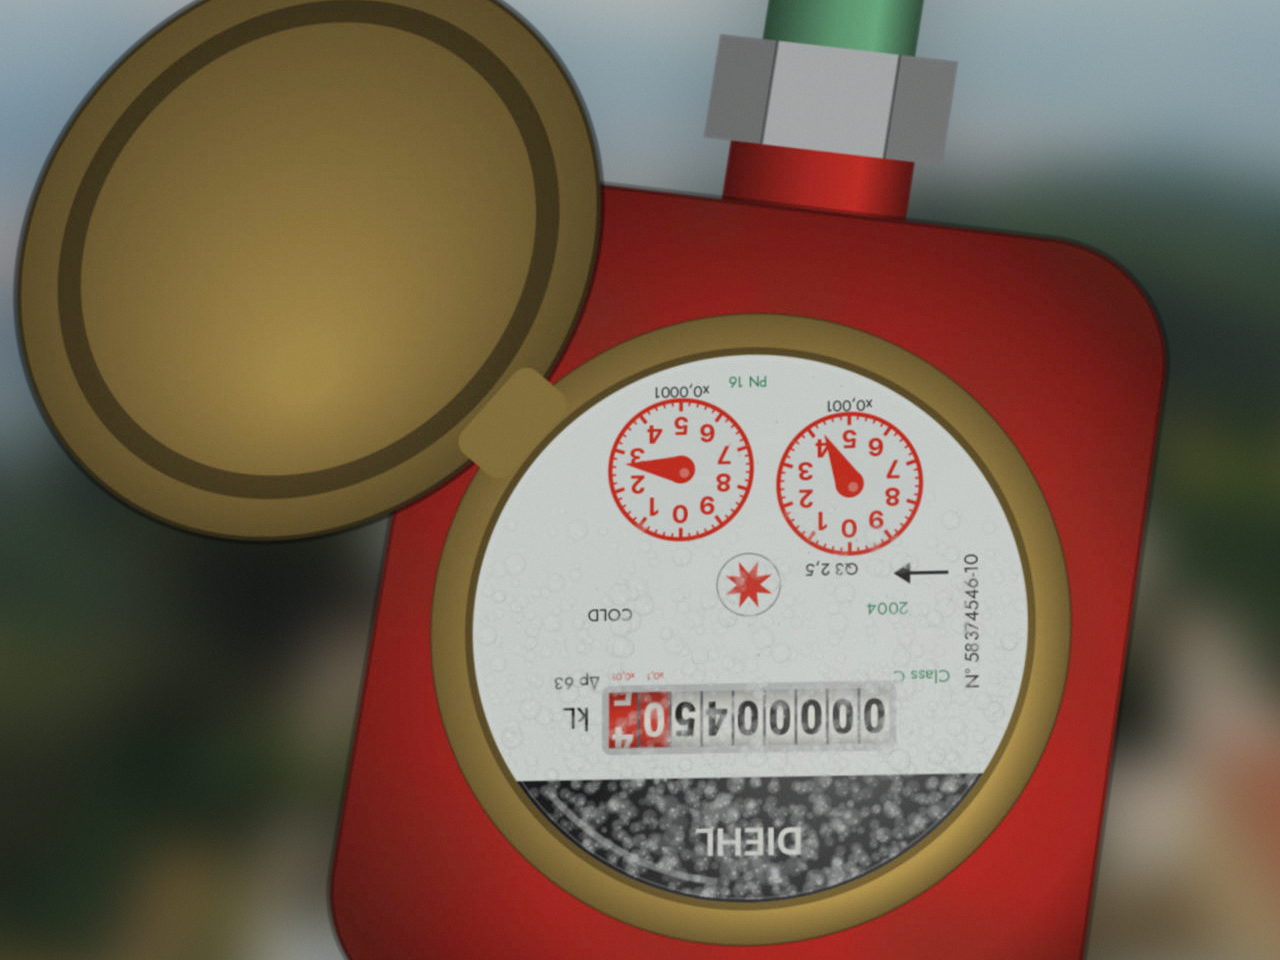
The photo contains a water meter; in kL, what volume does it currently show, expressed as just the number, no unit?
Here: 45.0442
